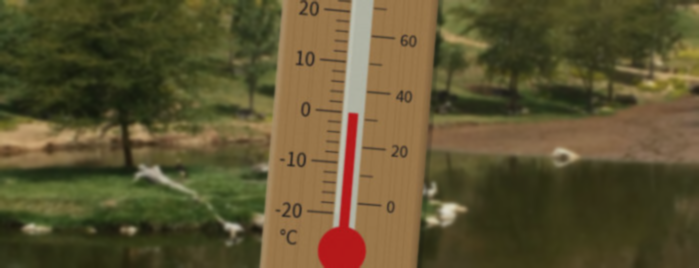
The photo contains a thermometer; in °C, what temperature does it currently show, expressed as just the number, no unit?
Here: 0
